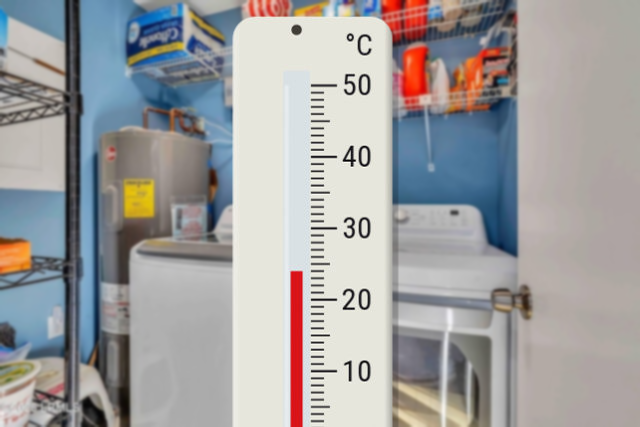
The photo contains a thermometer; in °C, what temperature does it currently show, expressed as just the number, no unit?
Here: 24
